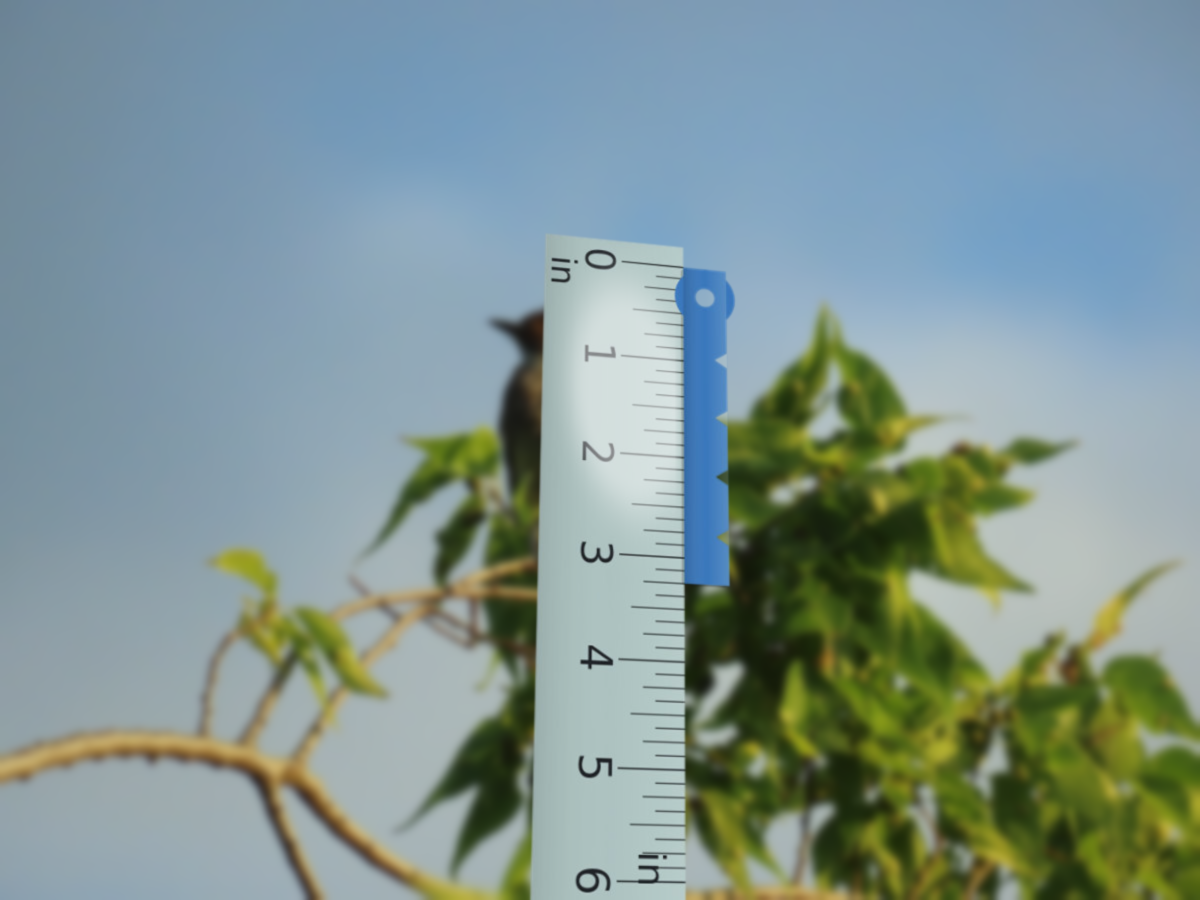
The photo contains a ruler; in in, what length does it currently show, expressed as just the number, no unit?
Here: 3.25
